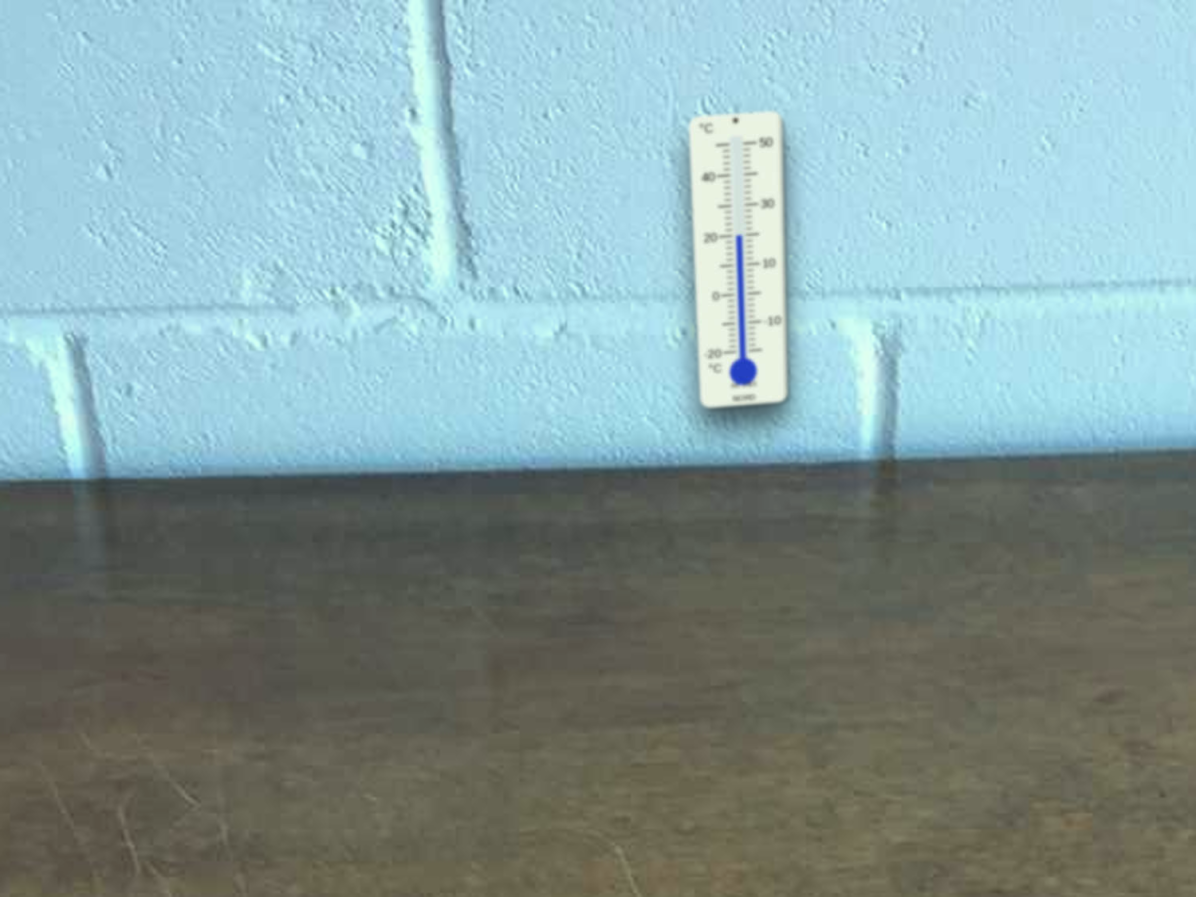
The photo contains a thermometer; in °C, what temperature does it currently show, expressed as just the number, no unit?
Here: 20
